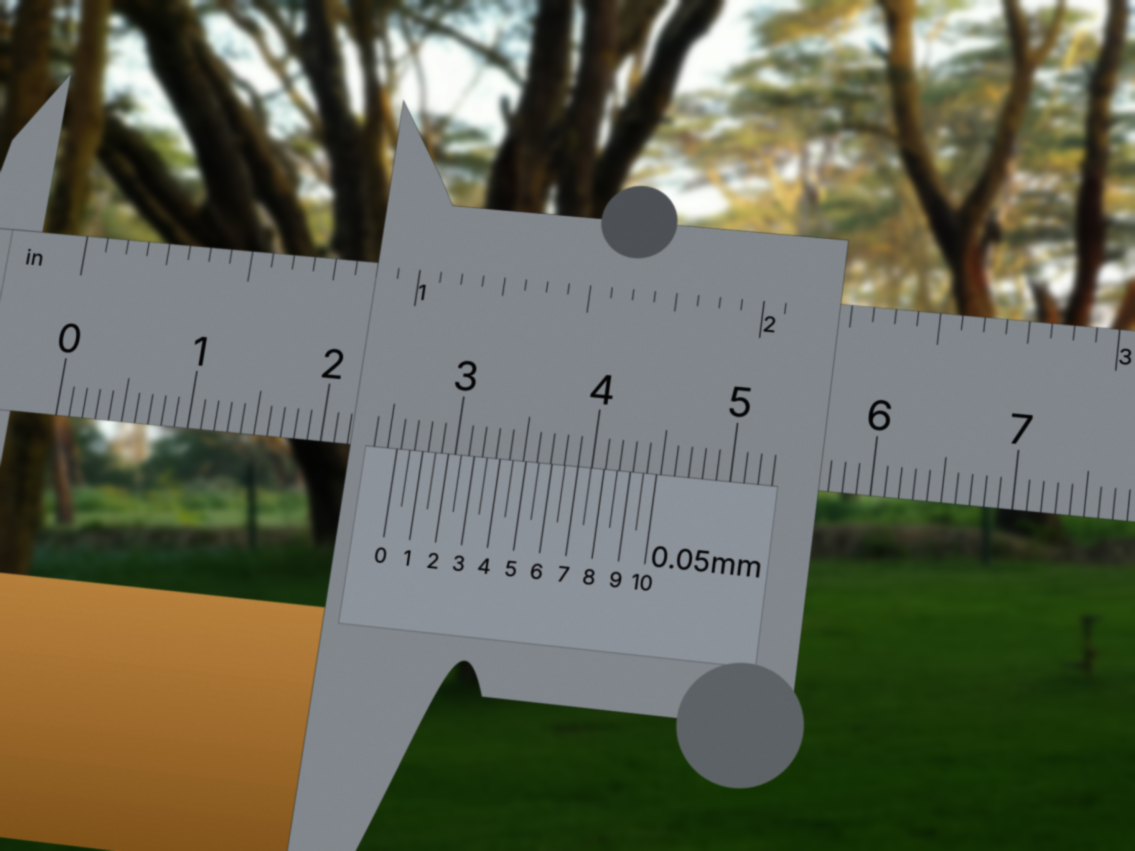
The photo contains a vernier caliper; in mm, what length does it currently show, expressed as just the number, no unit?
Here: 25.7
